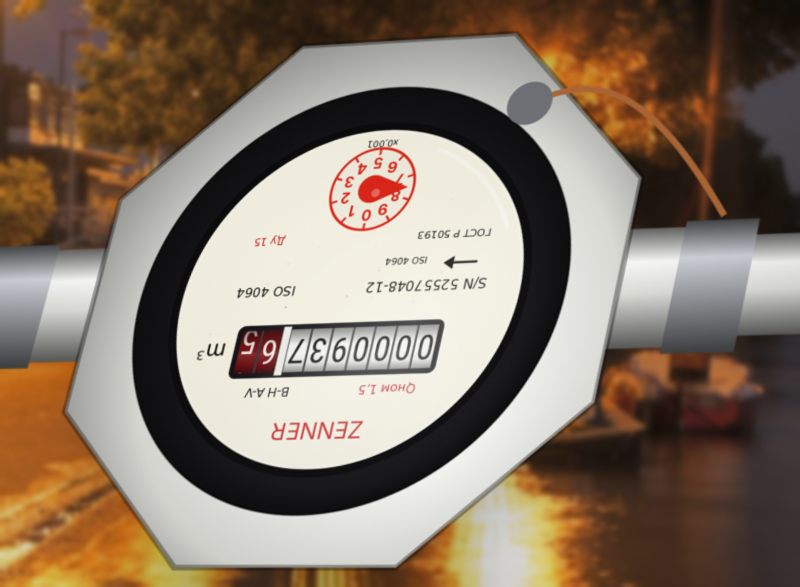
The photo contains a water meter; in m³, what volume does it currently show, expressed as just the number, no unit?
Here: 937.647
